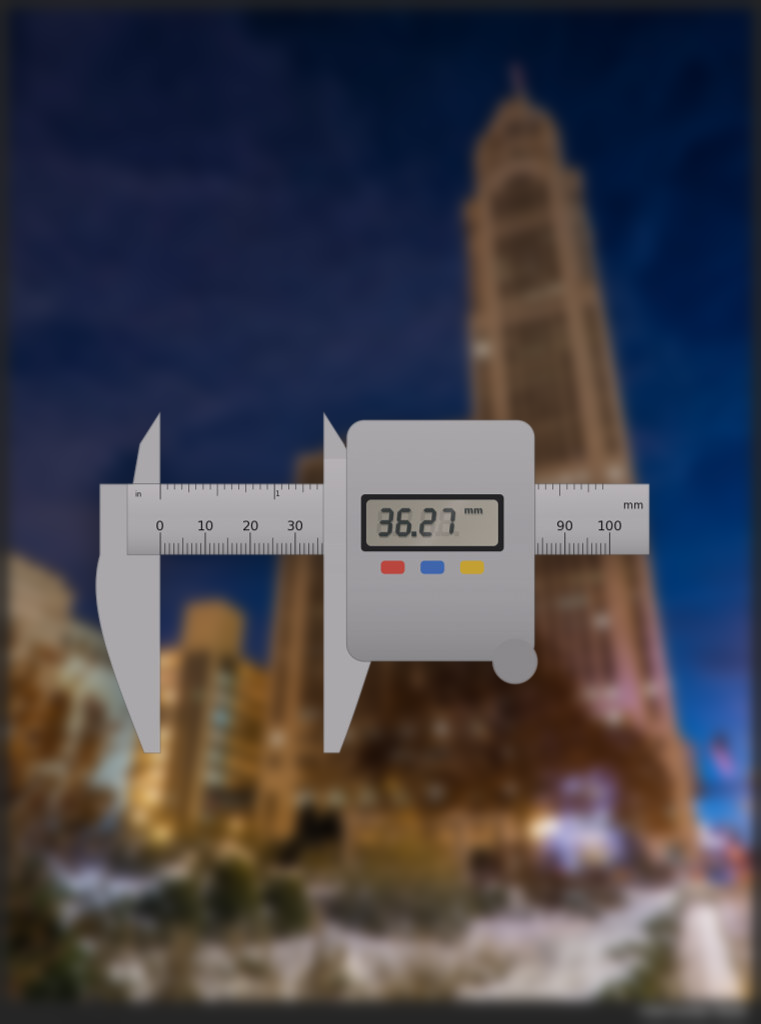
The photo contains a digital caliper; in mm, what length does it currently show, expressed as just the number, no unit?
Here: 36.27
